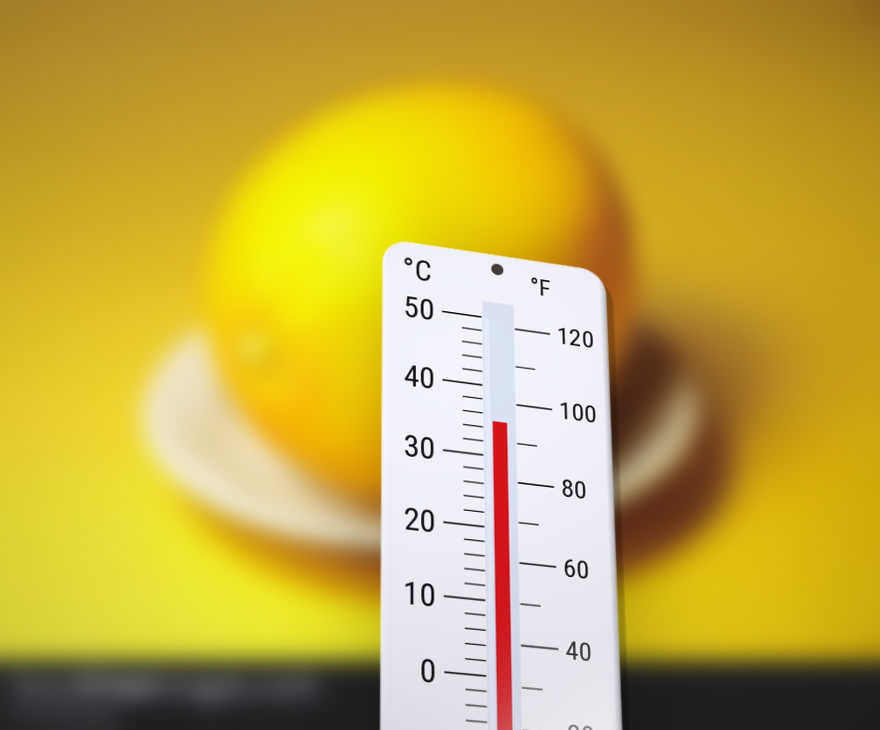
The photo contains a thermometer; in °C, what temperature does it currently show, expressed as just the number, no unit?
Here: 35
